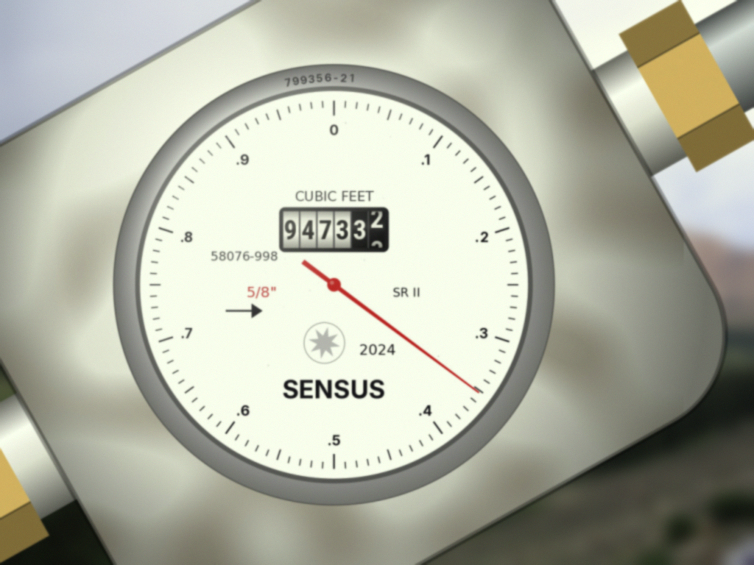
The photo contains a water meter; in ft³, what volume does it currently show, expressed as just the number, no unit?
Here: 947332.35
